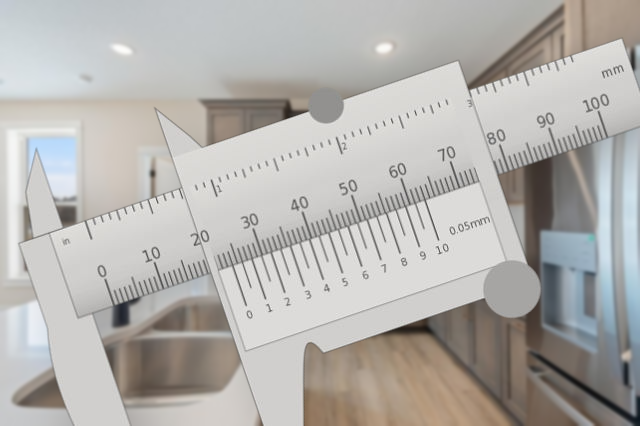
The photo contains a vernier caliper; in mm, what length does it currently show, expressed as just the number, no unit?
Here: 24.0
